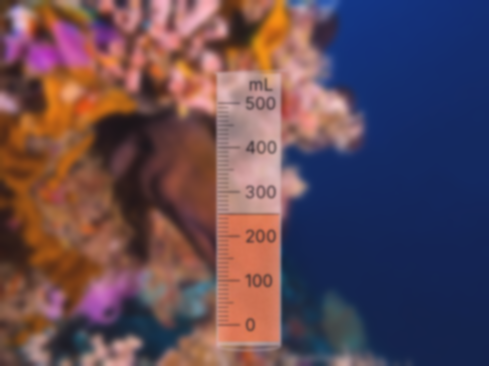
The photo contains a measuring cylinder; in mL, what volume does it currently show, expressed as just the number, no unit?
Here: 250
